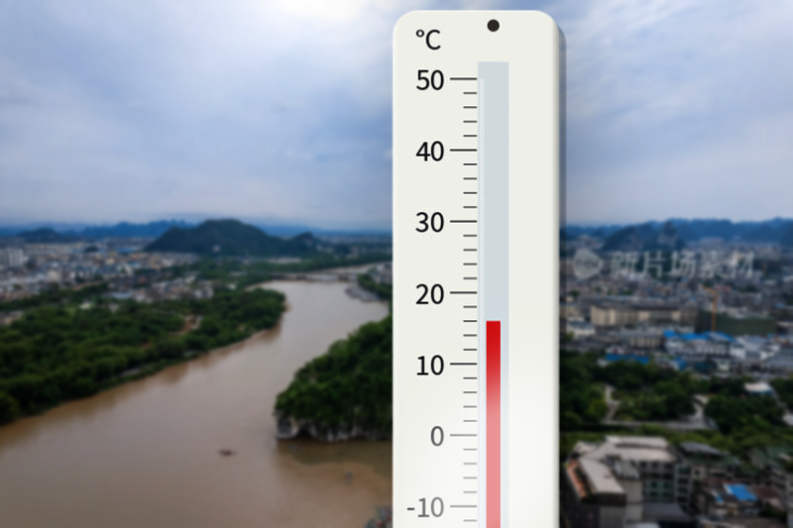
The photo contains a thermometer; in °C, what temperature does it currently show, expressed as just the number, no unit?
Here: 16
